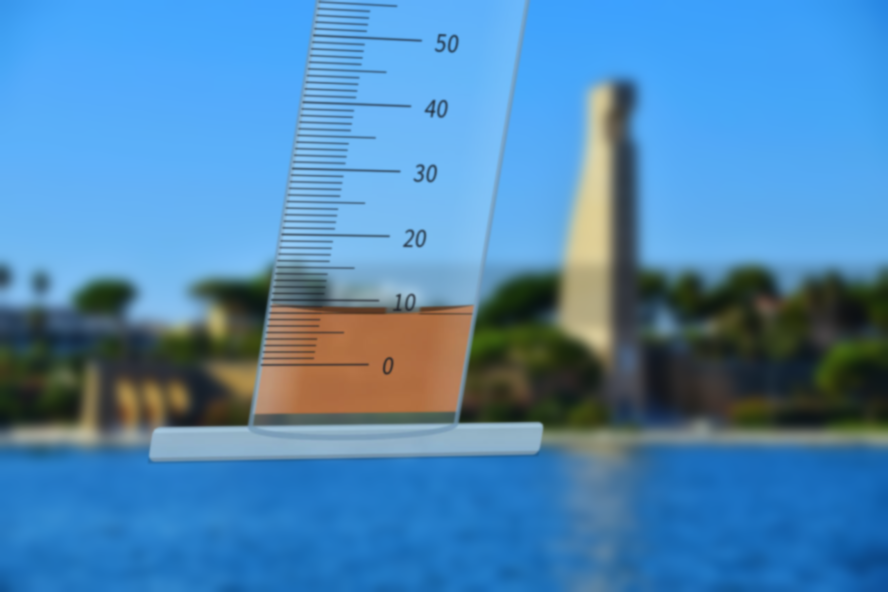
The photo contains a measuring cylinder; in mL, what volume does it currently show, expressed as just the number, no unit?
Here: 8
